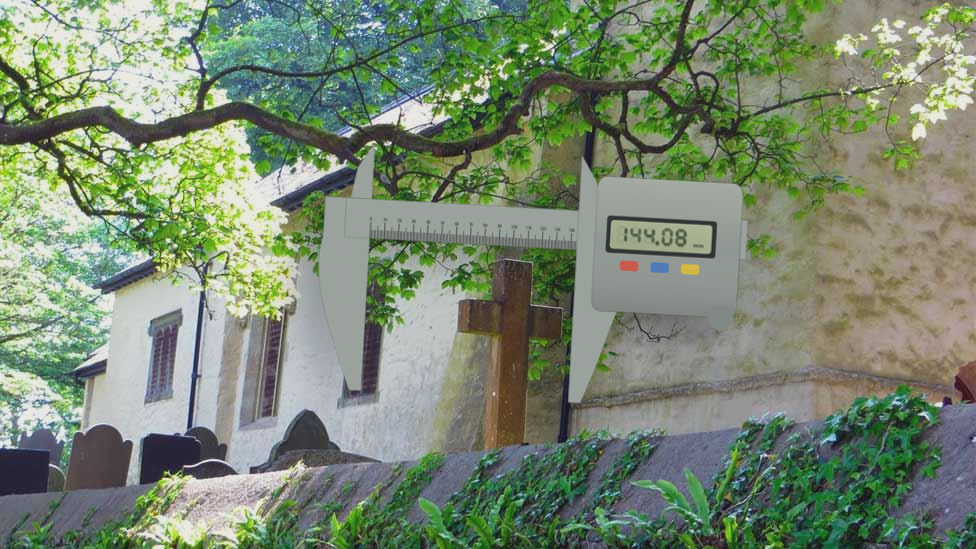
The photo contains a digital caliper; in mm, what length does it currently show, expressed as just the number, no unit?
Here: 144.08
